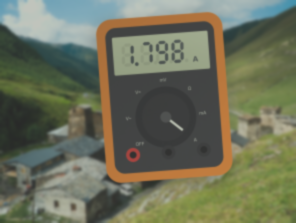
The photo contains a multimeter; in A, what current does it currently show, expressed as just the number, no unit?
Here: 1.798
